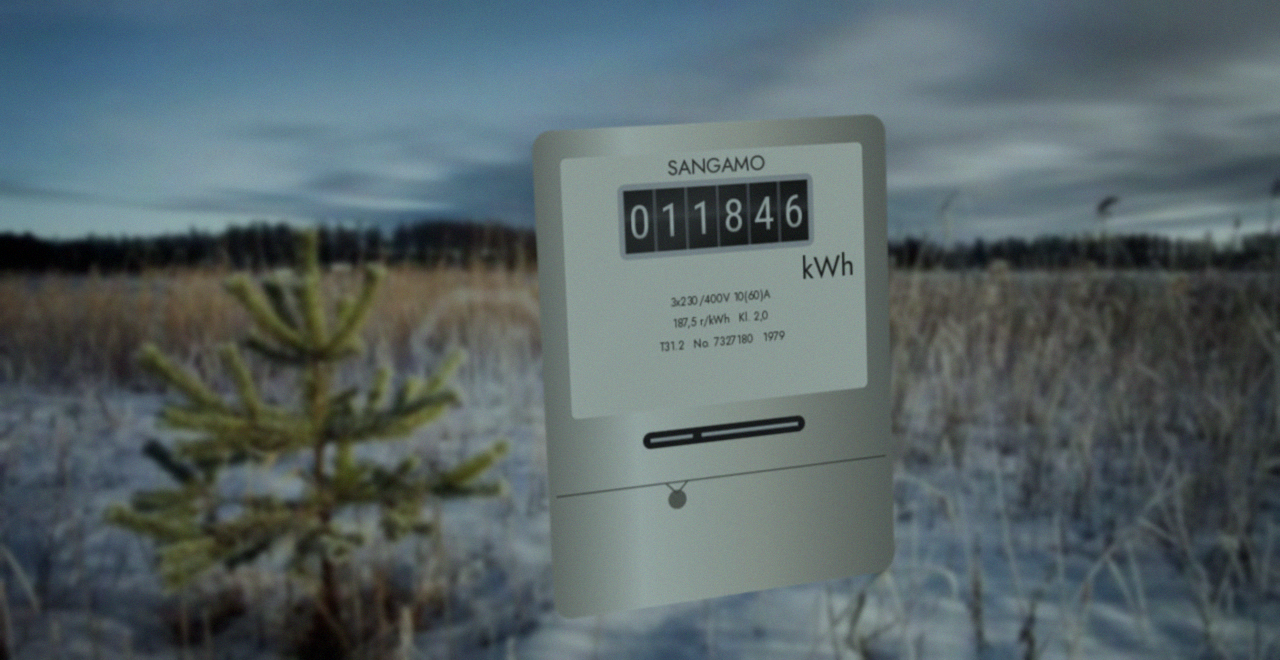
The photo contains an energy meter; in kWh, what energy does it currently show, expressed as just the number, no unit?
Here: 11846
